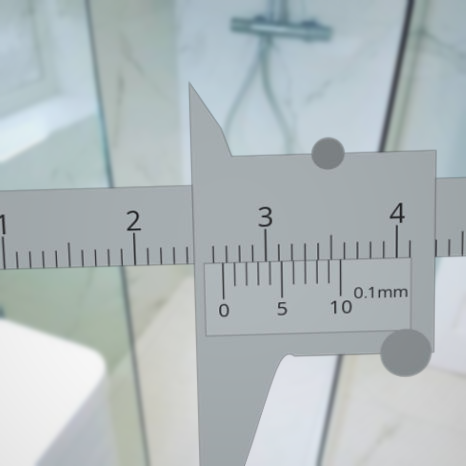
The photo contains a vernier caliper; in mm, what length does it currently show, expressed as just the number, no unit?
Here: 26.7
